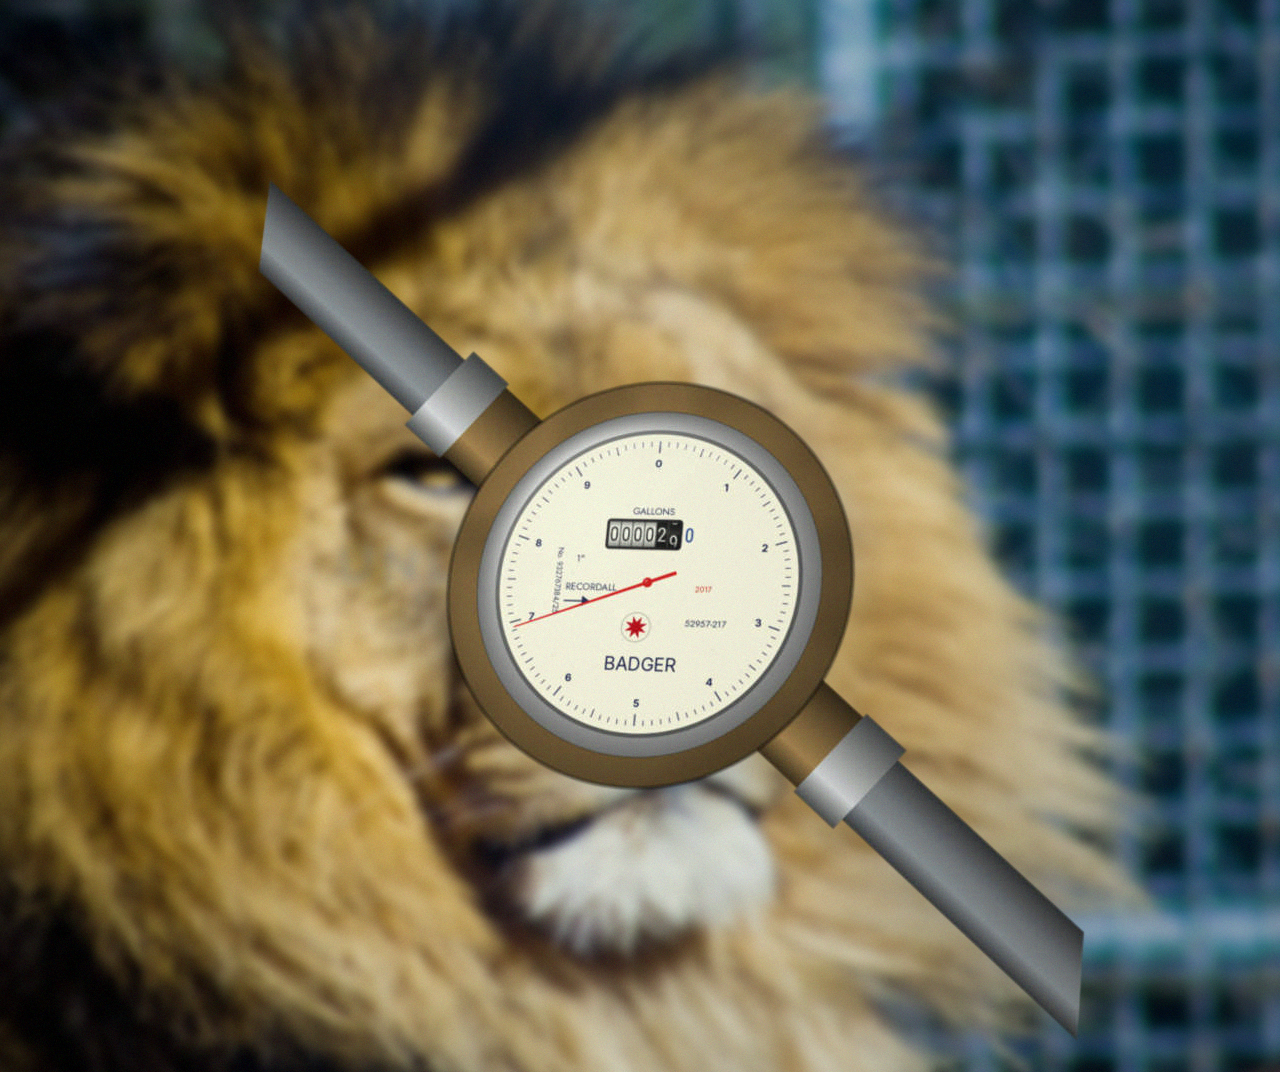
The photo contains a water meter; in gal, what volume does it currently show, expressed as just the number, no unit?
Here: 286.9
